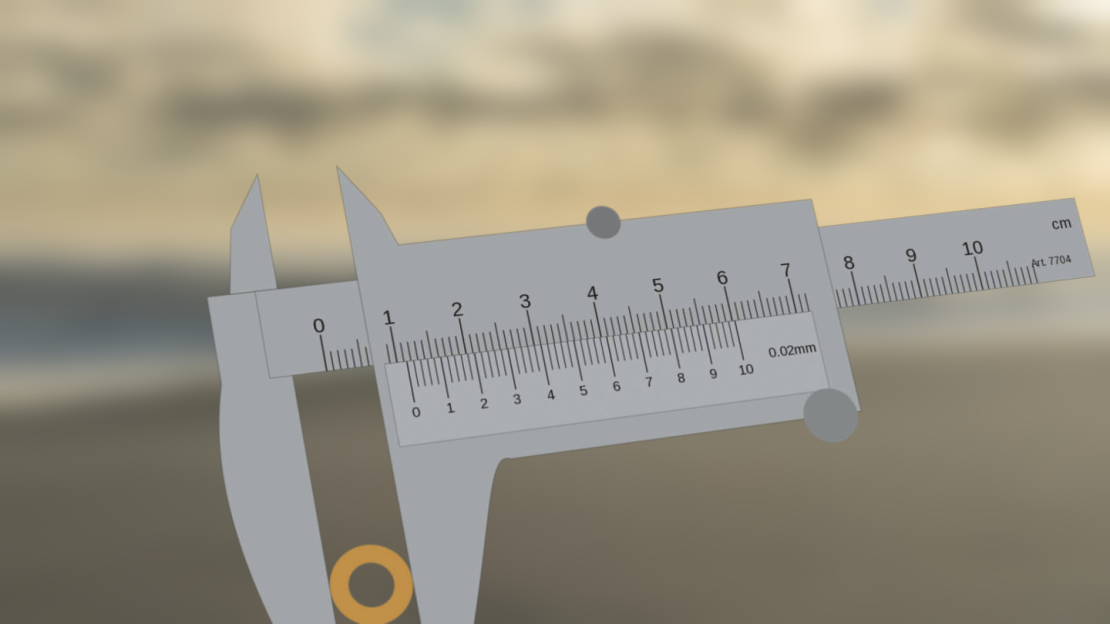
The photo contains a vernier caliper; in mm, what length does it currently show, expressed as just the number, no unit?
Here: 11.4
